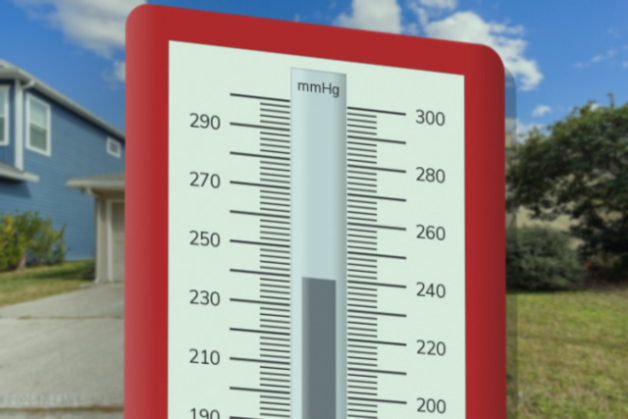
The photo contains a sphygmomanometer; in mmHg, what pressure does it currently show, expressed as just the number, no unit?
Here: 240
